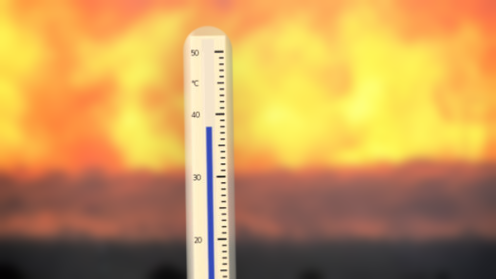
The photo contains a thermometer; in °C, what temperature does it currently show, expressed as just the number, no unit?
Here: 38
